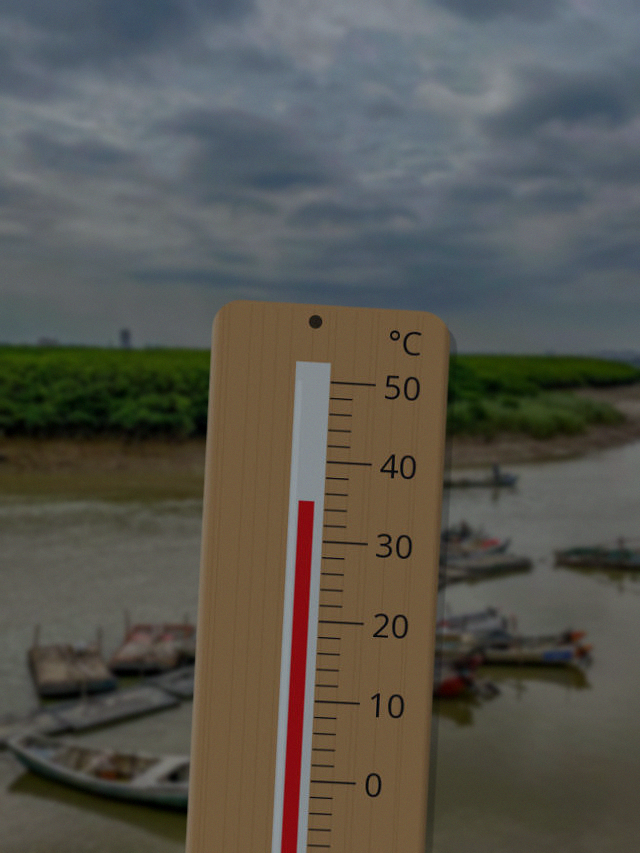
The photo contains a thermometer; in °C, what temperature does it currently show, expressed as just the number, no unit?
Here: 35
